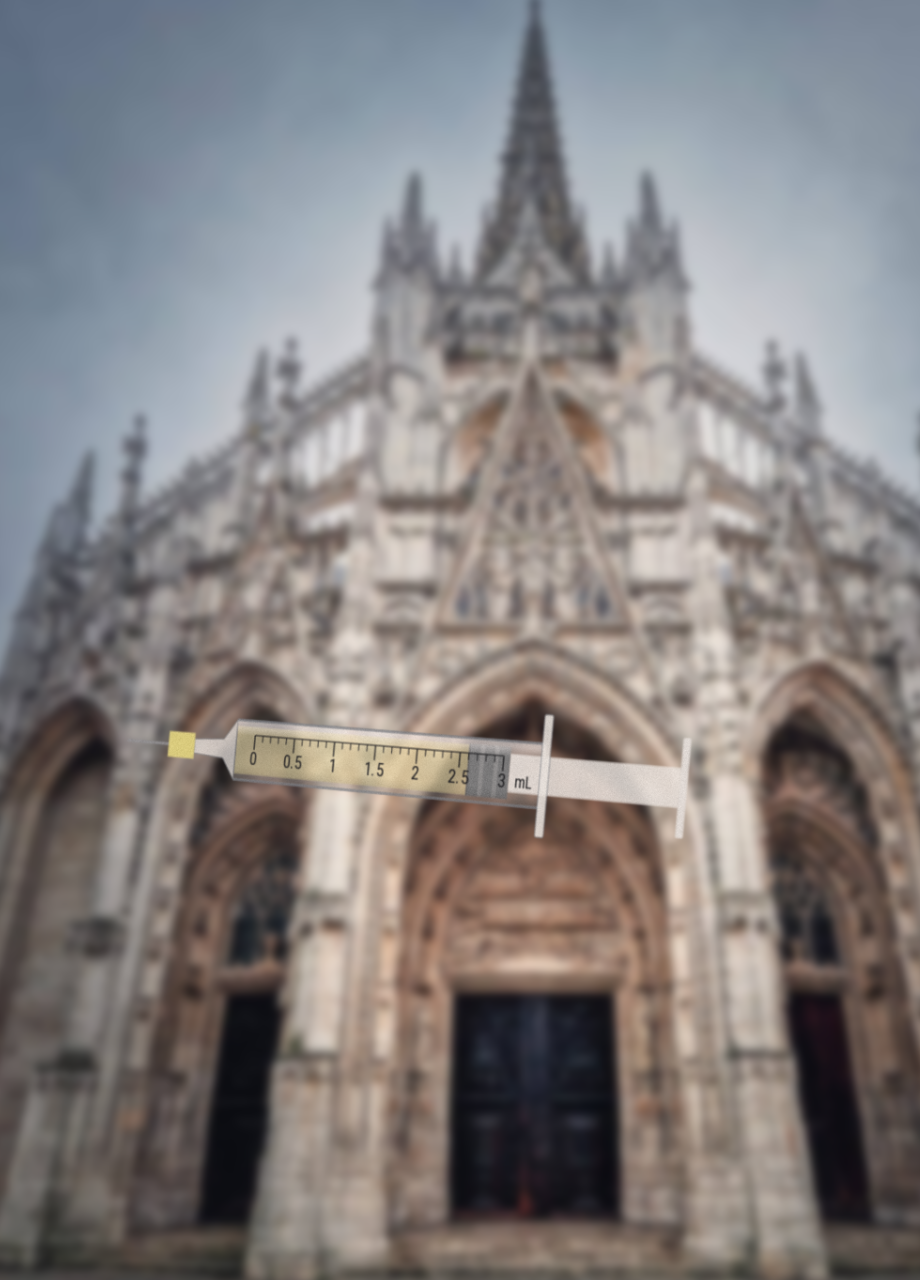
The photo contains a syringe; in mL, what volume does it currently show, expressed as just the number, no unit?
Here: 2.6
